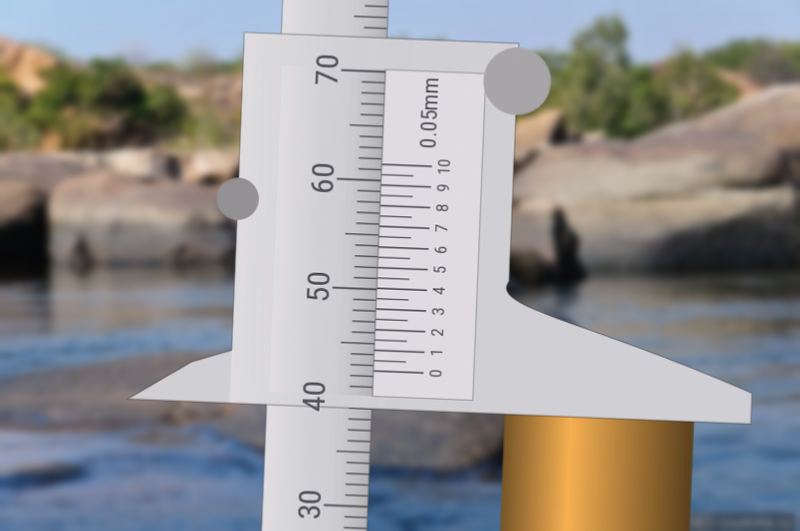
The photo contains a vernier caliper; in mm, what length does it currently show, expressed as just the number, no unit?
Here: 42.5
